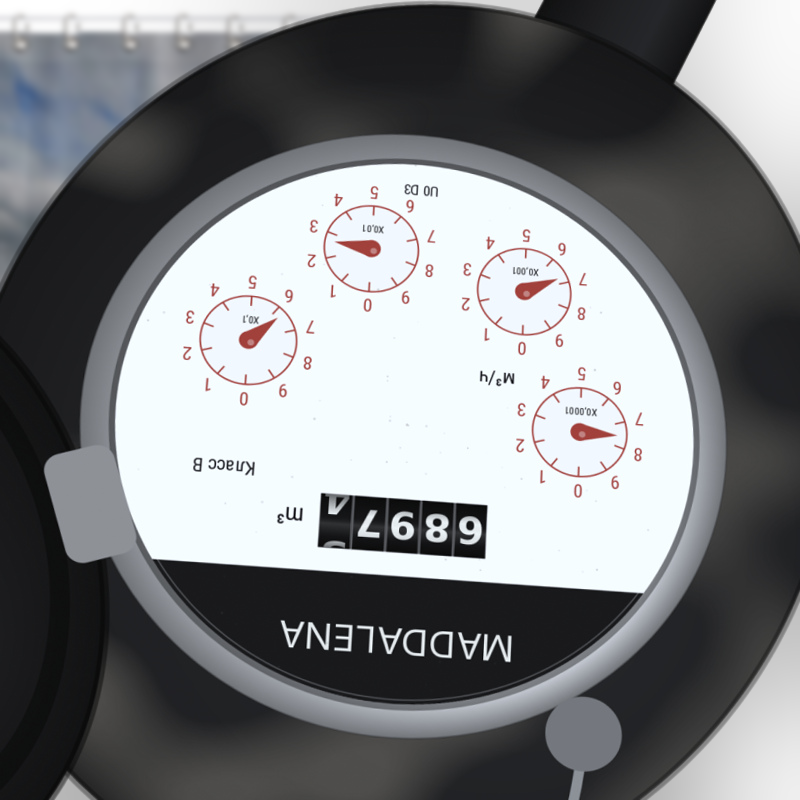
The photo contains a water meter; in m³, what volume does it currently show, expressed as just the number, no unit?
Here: 68973.6267
